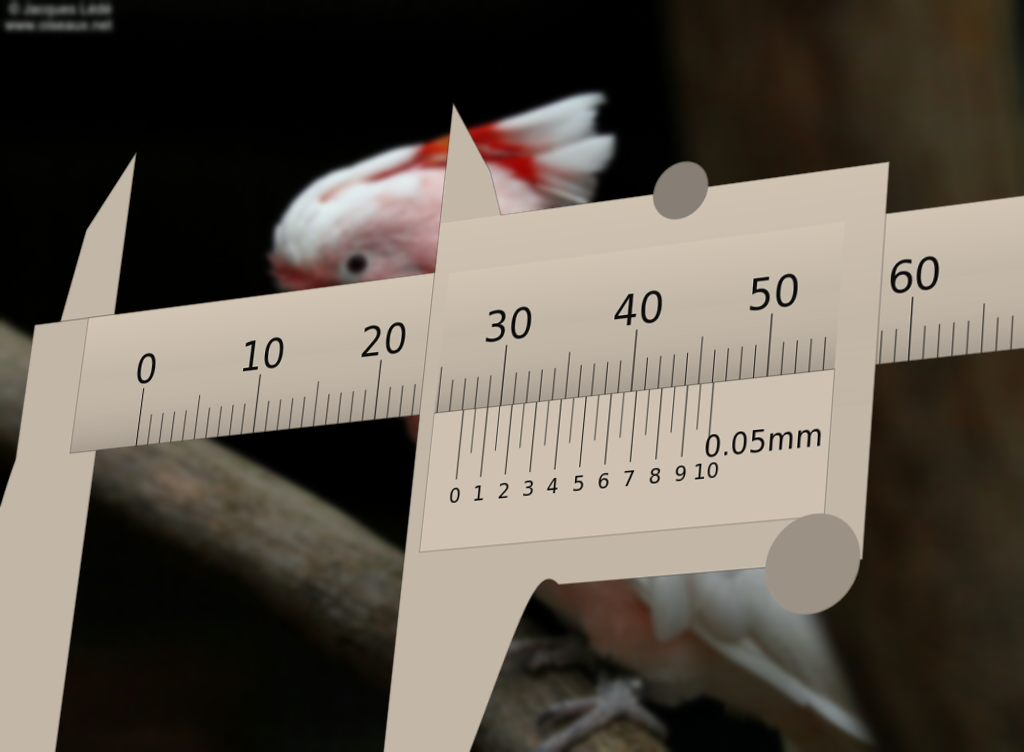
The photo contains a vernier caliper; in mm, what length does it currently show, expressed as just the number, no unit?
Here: 27.1
